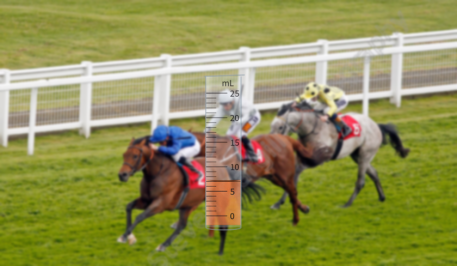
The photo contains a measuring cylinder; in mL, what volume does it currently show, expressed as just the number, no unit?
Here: 7
